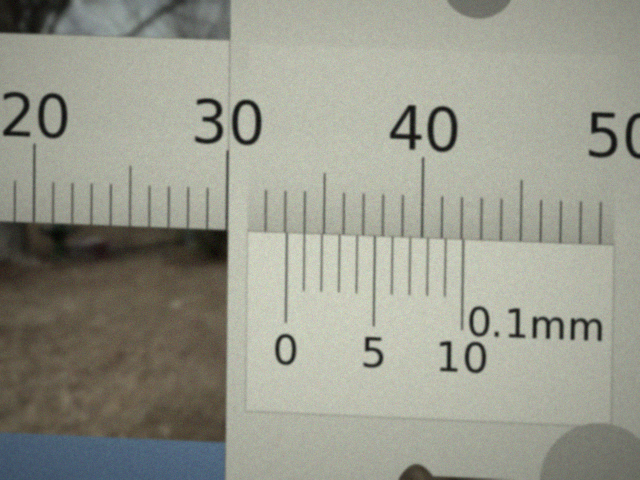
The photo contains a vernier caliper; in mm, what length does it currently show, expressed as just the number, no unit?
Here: 33.1
